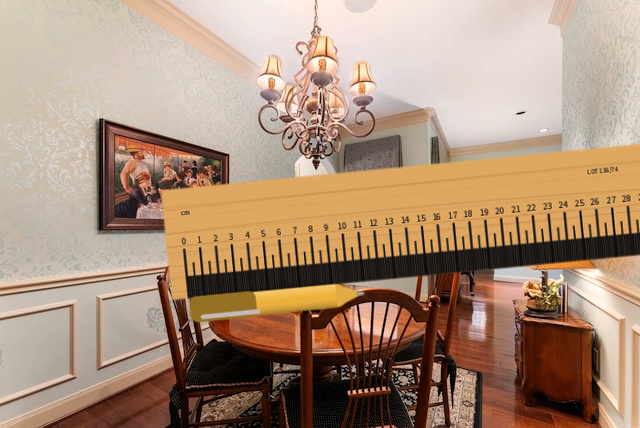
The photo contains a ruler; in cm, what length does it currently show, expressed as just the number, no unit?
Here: 11
